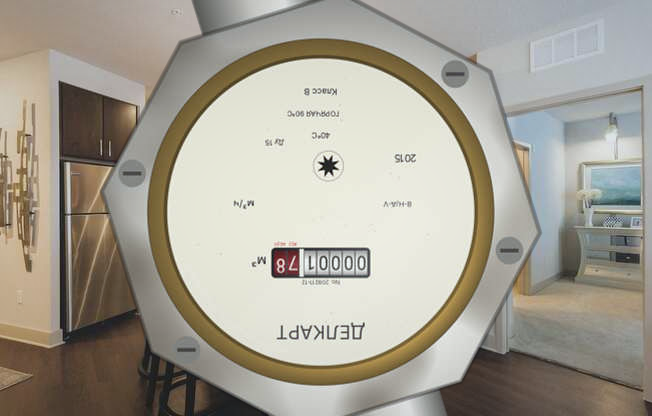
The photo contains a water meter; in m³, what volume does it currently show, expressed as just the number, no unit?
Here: 1.78
